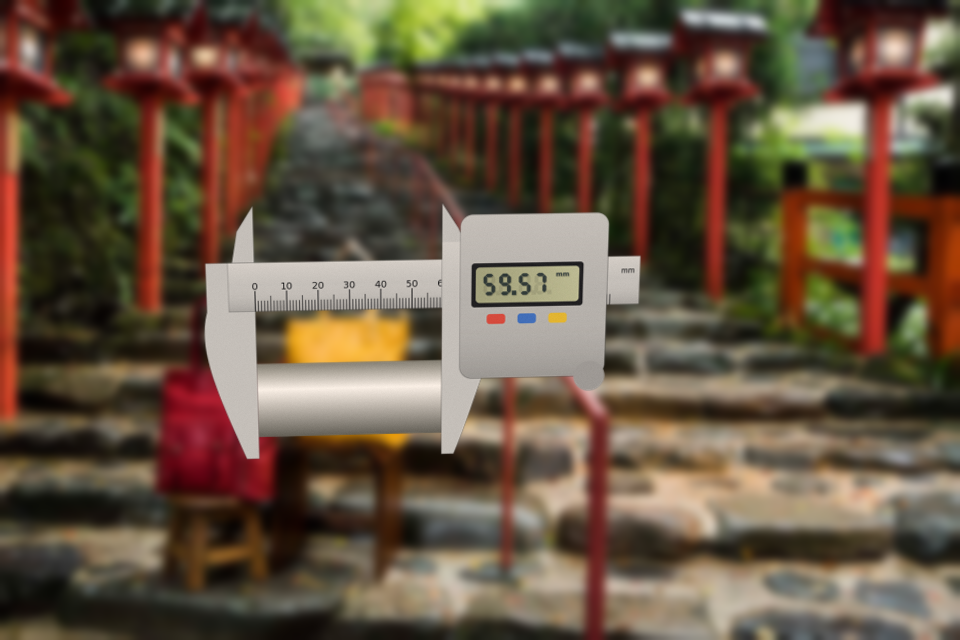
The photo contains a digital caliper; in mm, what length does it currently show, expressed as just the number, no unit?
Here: 59.57
